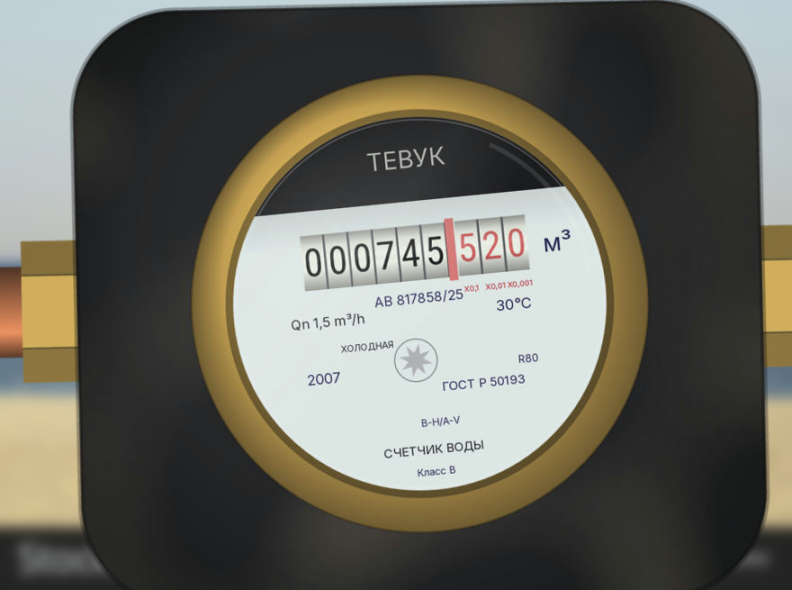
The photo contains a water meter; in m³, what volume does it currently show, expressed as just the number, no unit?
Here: 745.520
